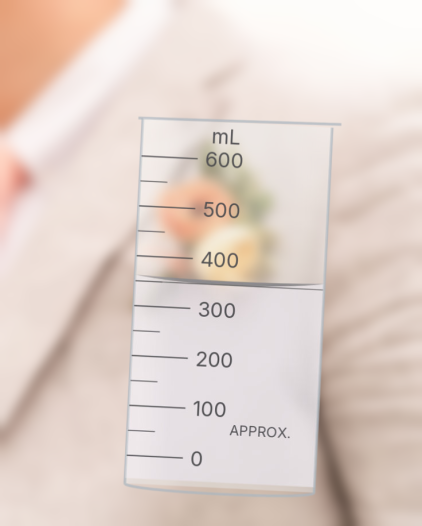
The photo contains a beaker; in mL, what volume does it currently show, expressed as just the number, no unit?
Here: 350
